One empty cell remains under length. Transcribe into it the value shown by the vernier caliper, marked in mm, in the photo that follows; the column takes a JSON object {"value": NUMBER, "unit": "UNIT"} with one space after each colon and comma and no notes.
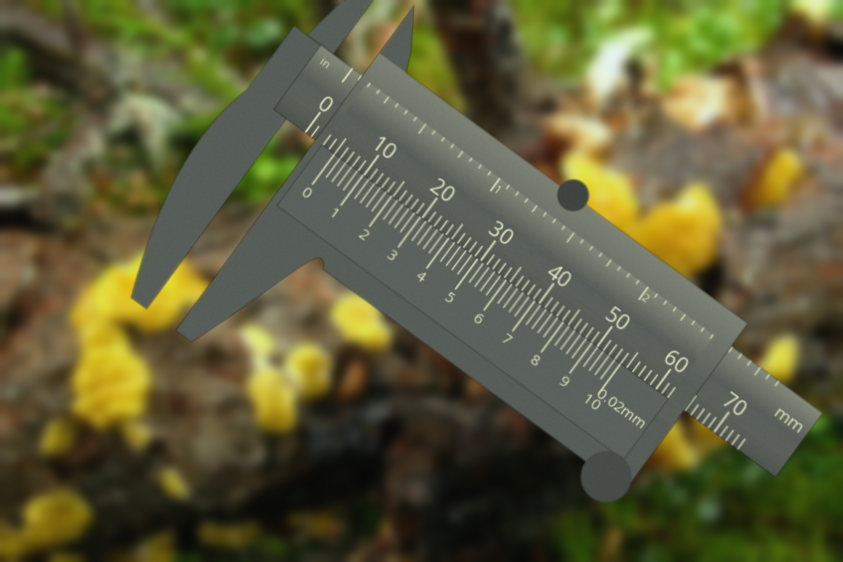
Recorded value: {"value": 5.0, "unit": "mm"}
